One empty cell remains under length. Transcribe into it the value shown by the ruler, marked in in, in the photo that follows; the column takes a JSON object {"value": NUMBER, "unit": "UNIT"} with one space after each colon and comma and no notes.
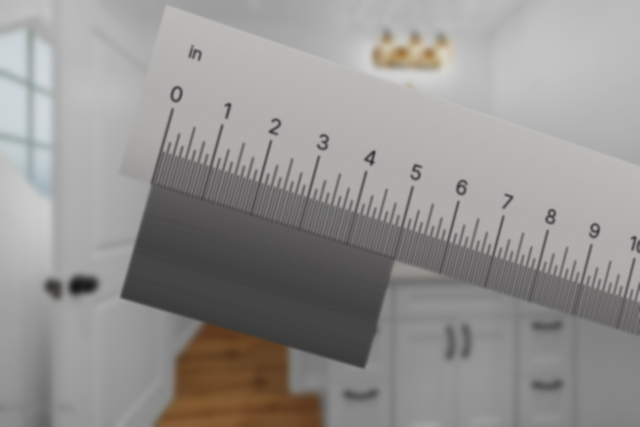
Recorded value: {"value": 5, "unit": "in"}
